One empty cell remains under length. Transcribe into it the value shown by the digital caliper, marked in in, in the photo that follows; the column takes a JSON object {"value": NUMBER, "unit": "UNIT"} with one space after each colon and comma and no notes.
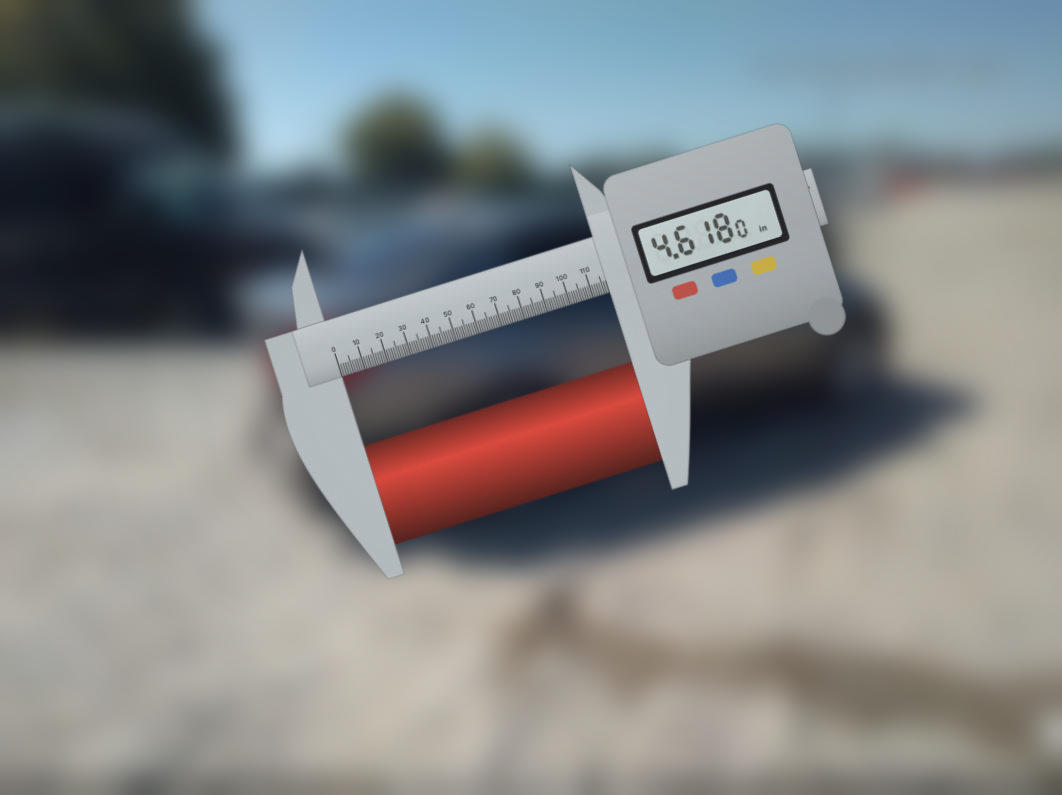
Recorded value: {"value": 4.6180, "unit": "in"}
